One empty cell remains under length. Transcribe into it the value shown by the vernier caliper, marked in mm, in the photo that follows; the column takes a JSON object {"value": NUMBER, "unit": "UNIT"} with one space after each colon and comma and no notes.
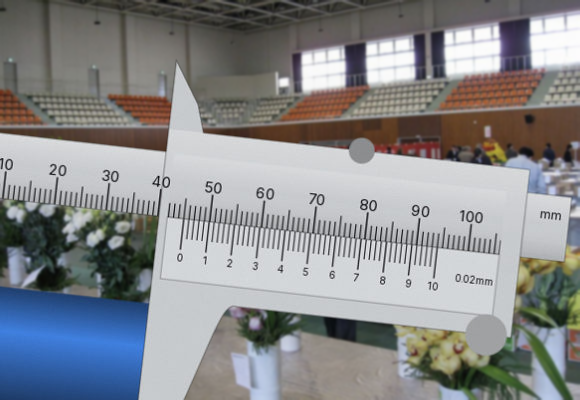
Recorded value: {"value": 45.0, "unit": "mm"}
